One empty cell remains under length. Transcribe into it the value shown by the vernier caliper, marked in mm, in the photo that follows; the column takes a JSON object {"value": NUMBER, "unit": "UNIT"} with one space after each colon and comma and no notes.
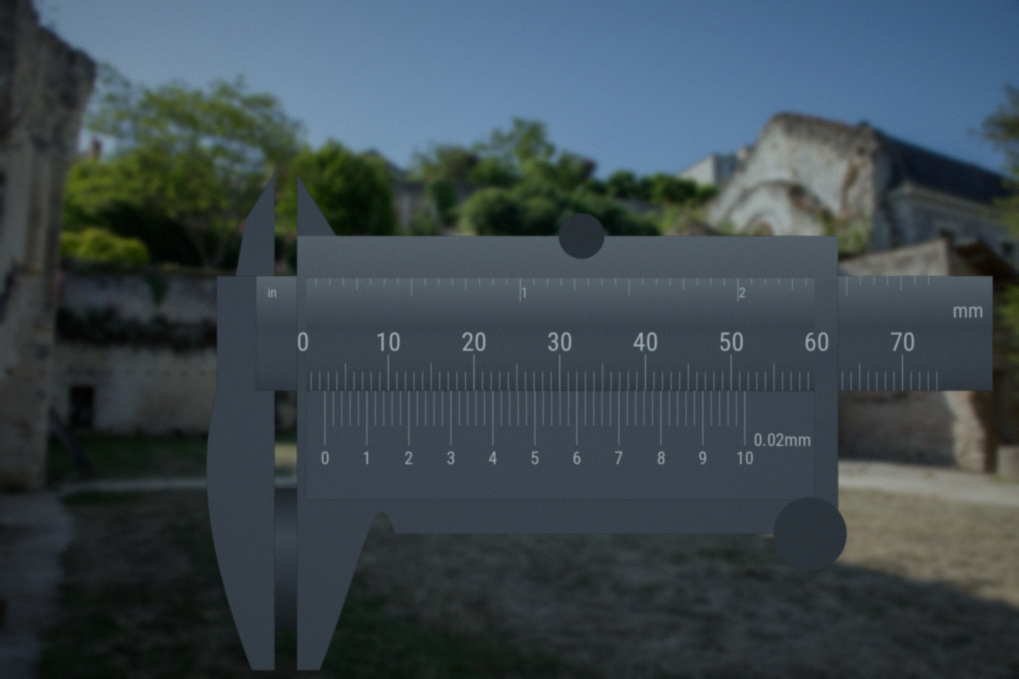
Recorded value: {"value": 2.6, "unit": "mm"}
